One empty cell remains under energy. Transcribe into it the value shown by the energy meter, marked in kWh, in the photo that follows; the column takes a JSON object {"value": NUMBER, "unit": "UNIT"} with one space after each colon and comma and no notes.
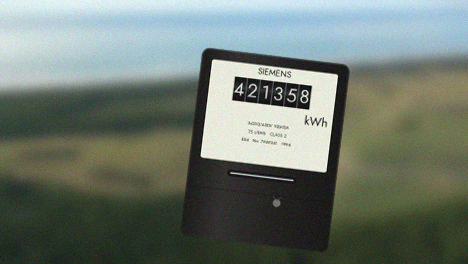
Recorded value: {"value": 421358, "unit": "kWh"}
